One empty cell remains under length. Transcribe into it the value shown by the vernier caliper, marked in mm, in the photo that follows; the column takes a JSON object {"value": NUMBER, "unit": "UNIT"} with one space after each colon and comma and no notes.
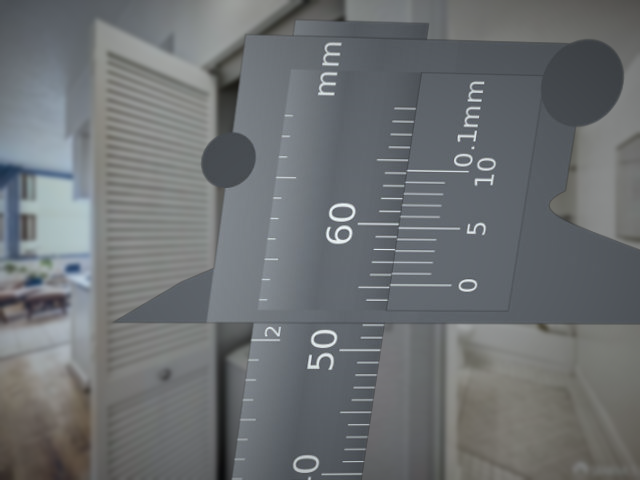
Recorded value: {"value": 55.2, "unit": "mm"}
